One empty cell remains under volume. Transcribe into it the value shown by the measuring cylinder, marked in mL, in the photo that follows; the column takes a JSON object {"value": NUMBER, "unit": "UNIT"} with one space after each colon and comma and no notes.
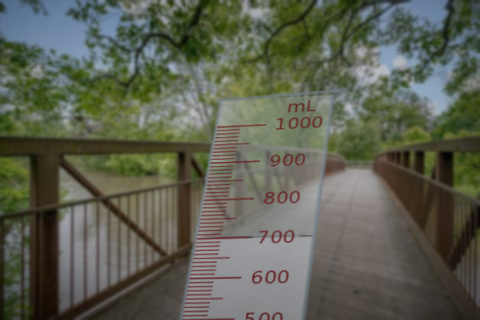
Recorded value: {"value": 700, "unit": "mL"}
